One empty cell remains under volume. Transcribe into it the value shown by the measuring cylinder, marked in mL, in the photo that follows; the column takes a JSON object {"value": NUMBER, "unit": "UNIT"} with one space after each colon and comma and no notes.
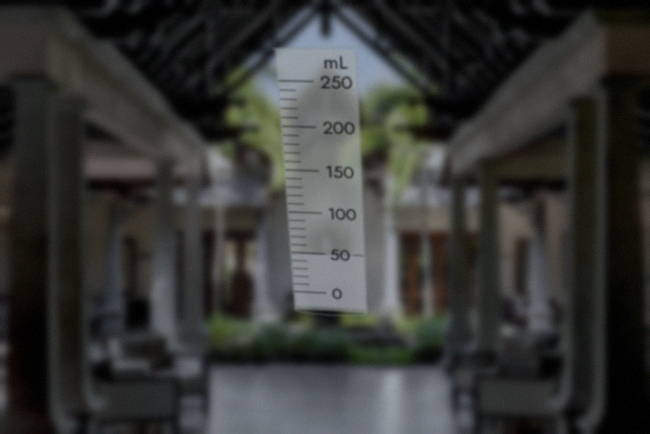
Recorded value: {"value": 50, "unit": "mL"}
